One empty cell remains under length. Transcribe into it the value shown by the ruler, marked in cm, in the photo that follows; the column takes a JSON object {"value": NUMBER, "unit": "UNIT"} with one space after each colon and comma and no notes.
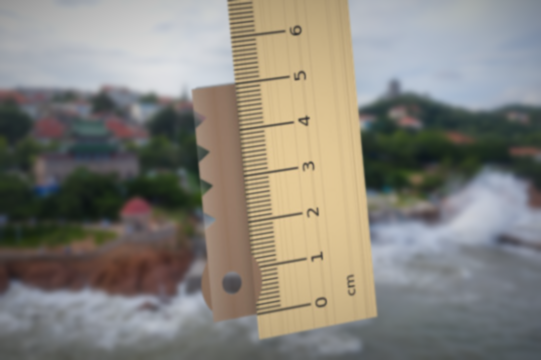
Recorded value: {"value": 5, "unit": "cm"}
